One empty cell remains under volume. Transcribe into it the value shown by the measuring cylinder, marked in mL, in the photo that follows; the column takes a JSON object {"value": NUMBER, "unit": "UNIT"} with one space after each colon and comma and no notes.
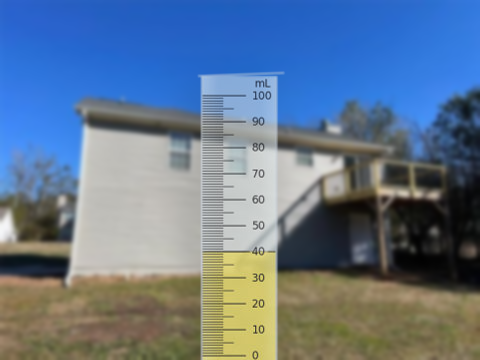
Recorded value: {"value": 40, "unit": "mL"}
